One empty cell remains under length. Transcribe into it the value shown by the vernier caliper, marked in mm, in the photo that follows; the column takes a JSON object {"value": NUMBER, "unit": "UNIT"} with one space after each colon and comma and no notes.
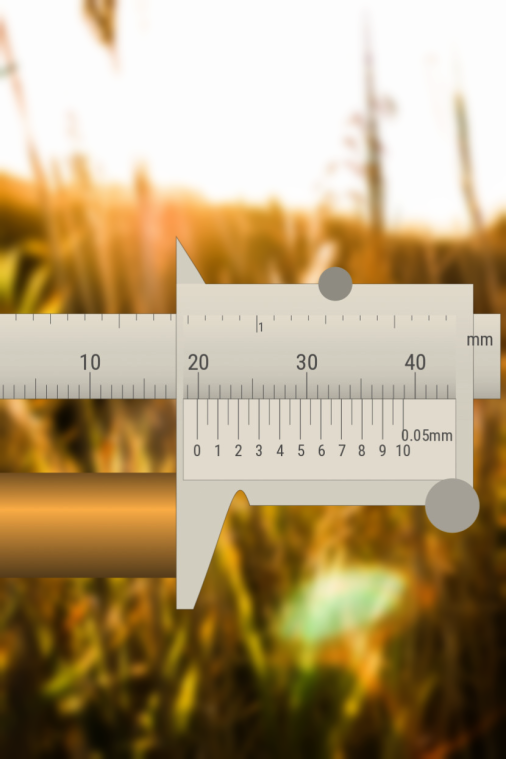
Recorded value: {"value": 19.9, "unit": "mm"}
